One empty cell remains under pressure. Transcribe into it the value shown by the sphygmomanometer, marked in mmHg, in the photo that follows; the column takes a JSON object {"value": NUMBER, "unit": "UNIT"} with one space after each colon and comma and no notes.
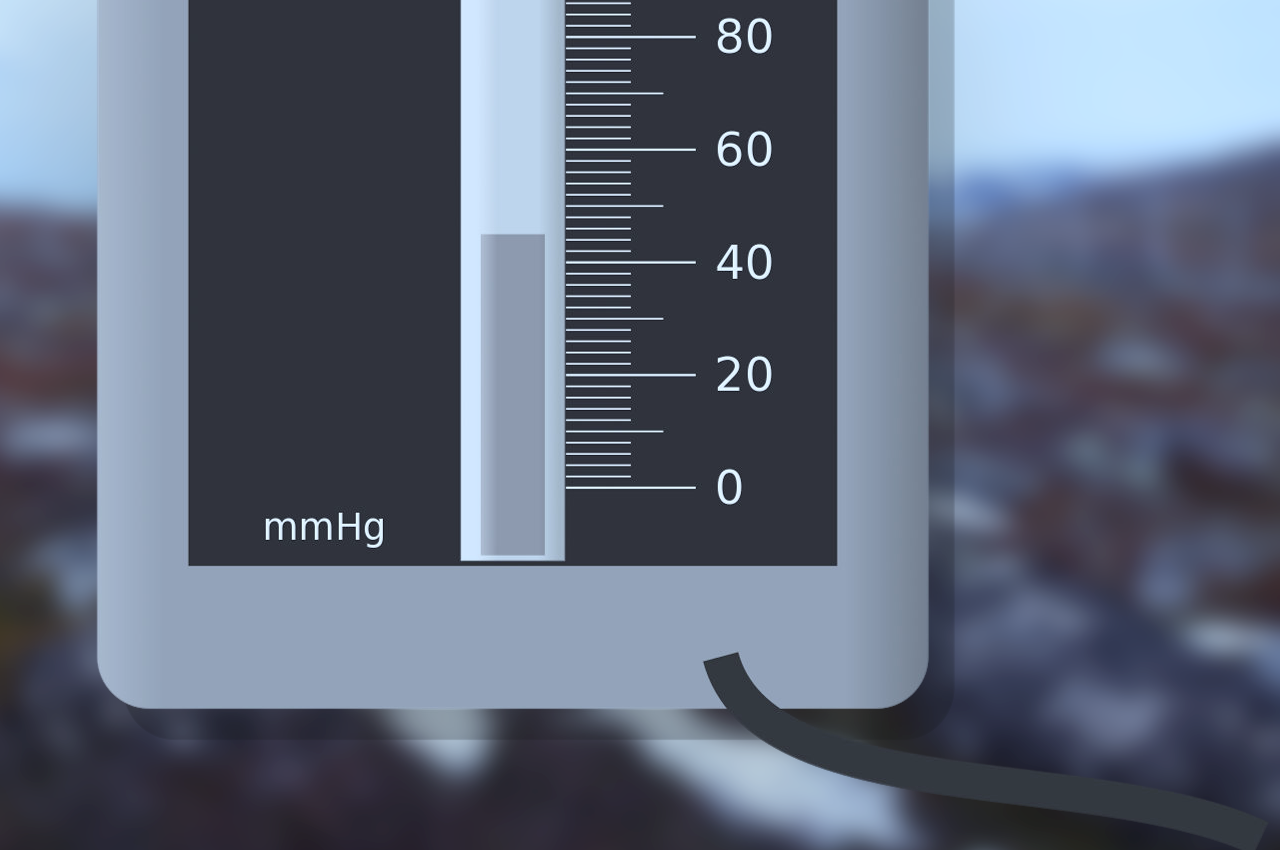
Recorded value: {"value": 45, "unit": "mmHg"}
